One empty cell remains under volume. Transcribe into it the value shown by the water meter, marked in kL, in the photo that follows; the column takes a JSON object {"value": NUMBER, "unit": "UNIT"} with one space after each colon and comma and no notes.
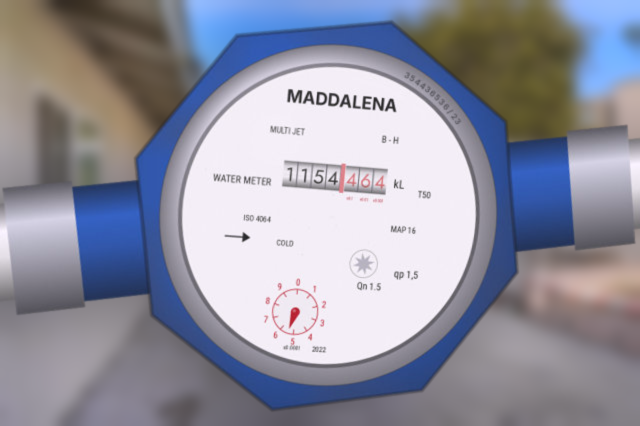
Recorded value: {"value": 1154.4645, "unit": "kL"}
